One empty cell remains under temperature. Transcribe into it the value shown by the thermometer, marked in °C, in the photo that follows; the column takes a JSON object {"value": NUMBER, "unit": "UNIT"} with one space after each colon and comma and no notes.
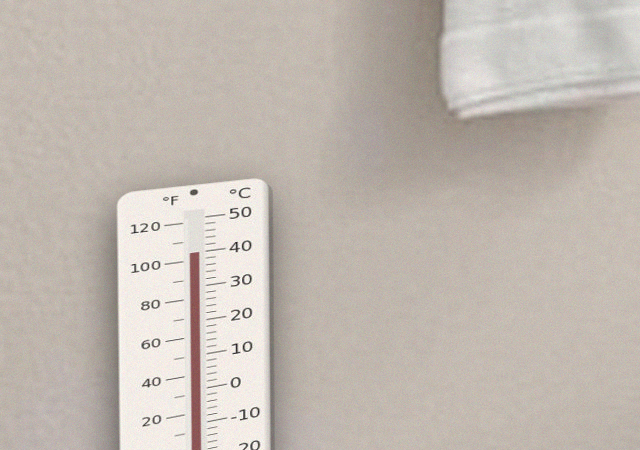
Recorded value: {"value": 40, "unit": "°C"}
